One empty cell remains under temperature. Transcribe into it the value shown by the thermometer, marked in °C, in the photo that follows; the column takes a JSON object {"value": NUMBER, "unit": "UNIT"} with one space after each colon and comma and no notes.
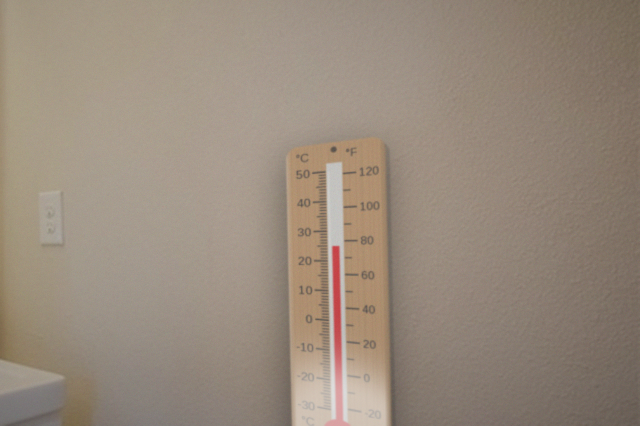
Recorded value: {"value": 25, "unit": "°C"}
